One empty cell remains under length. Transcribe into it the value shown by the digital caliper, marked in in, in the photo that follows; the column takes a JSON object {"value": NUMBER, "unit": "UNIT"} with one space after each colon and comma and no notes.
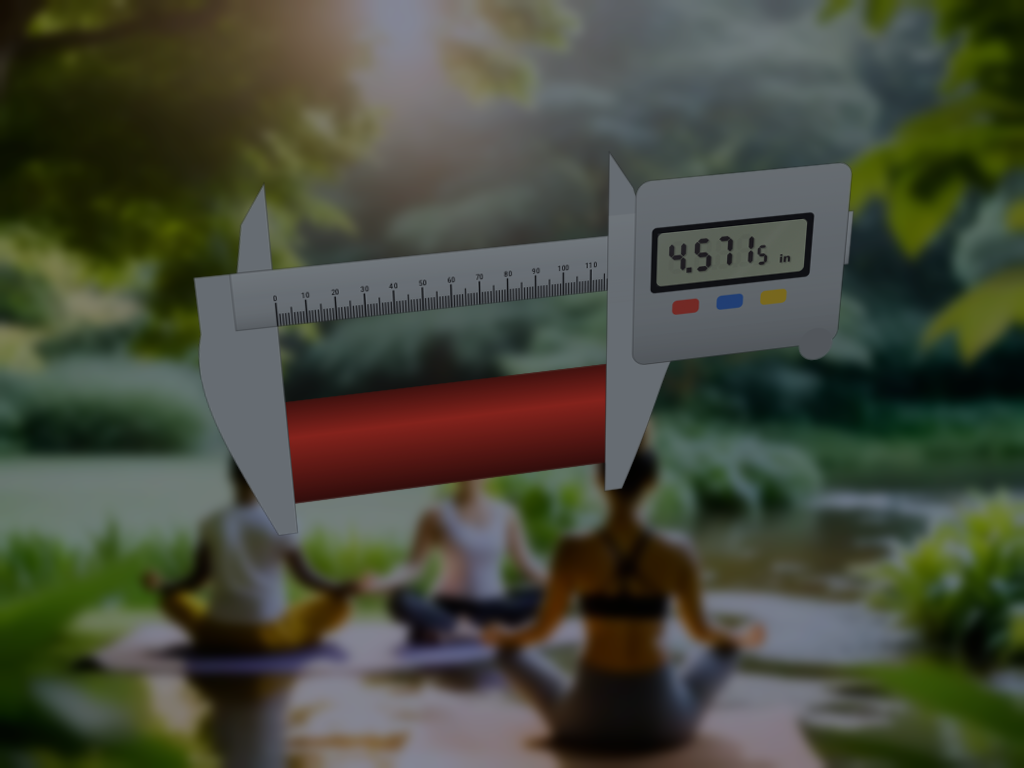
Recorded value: {"value": 4.5715, "unit": "in"}
